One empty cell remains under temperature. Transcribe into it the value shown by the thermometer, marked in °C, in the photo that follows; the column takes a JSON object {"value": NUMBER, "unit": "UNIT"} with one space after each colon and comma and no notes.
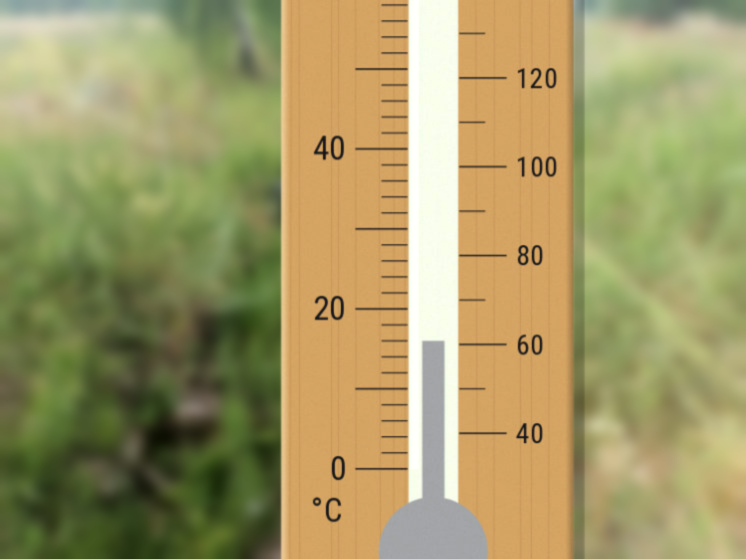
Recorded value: {"value": 16, "unit": "°C"}
